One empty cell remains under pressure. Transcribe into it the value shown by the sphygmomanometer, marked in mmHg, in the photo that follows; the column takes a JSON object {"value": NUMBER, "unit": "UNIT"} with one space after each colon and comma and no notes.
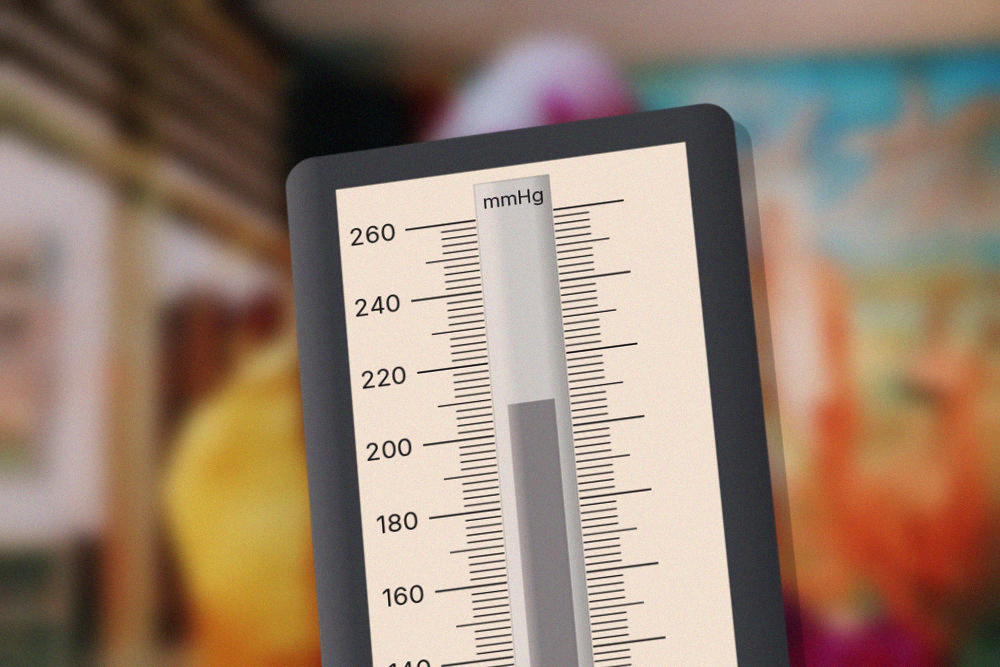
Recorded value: {"value": 208, "unit": "mmHg"}
